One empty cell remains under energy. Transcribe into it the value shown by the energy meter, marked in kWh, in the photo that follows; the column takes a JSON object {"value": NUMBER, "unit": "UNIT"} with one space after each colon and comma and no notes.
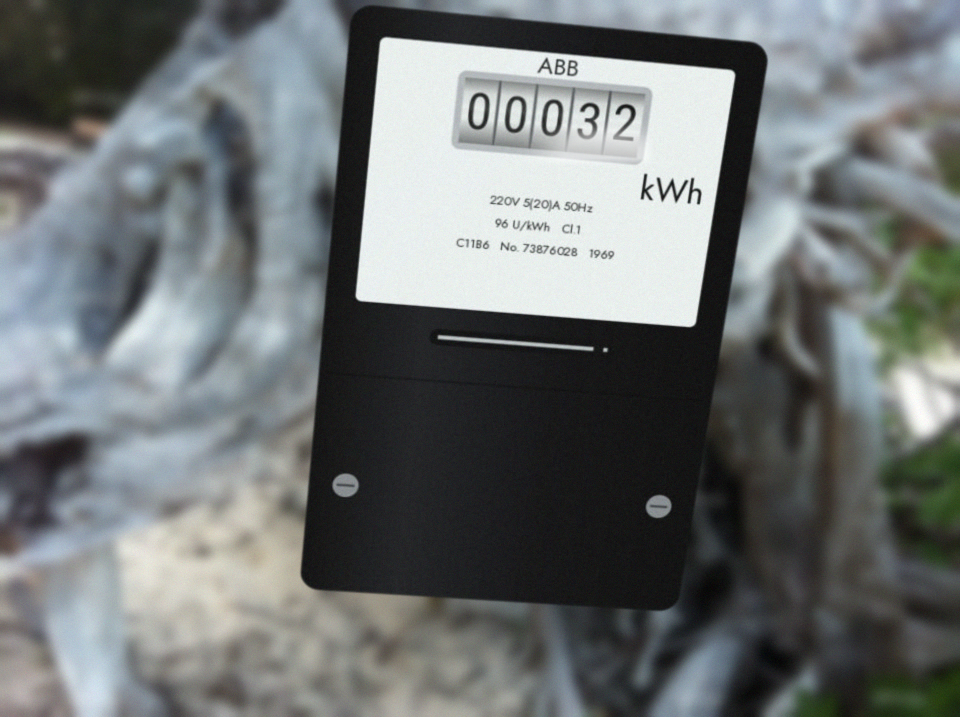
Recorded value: {"value": 32, "unit": "kWh"}
